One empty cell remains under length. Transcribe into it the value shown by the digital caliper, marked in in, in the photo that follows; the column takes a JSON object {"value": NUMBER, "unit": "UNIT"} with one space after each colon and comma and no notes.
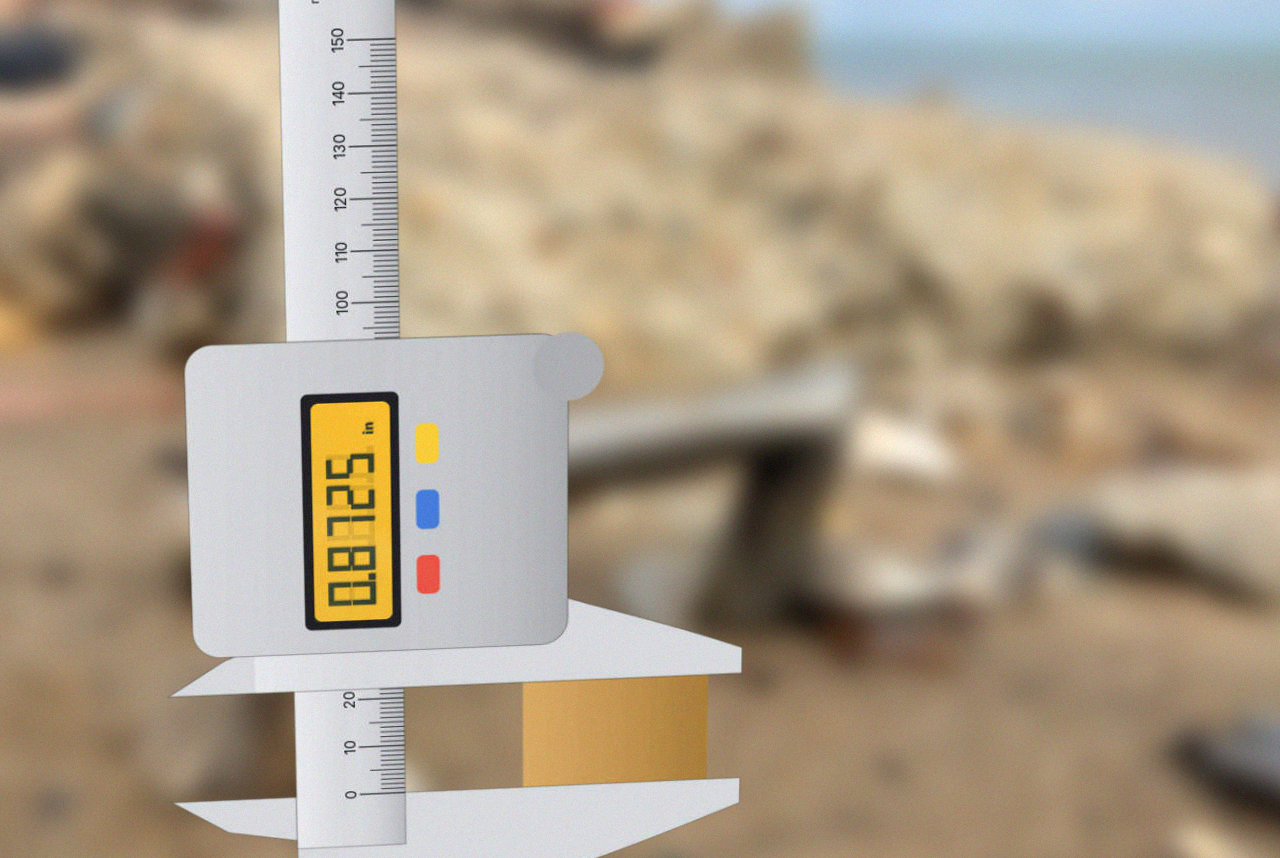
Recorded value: {"value": 0.8725, "unit": "in"}
